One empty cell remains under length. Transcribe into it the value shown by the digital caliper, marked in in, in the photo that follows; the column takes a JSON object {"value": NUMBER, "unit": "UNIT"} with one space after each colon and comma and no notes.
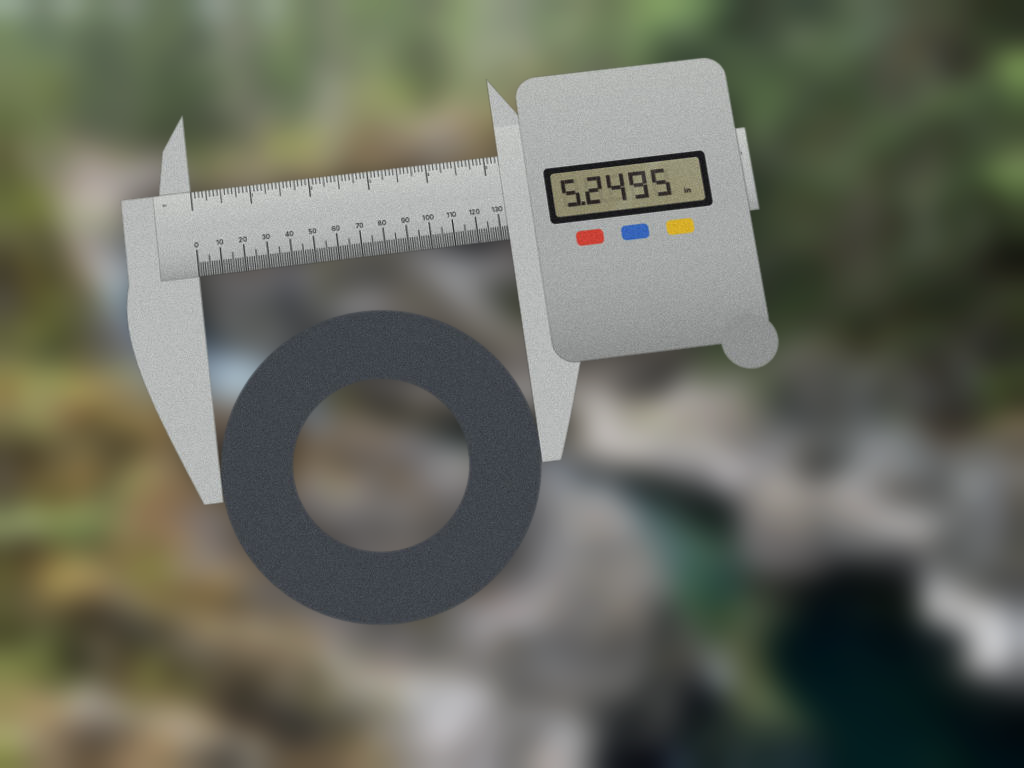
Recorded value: {"value": 5.2495, "unit": "in"}
